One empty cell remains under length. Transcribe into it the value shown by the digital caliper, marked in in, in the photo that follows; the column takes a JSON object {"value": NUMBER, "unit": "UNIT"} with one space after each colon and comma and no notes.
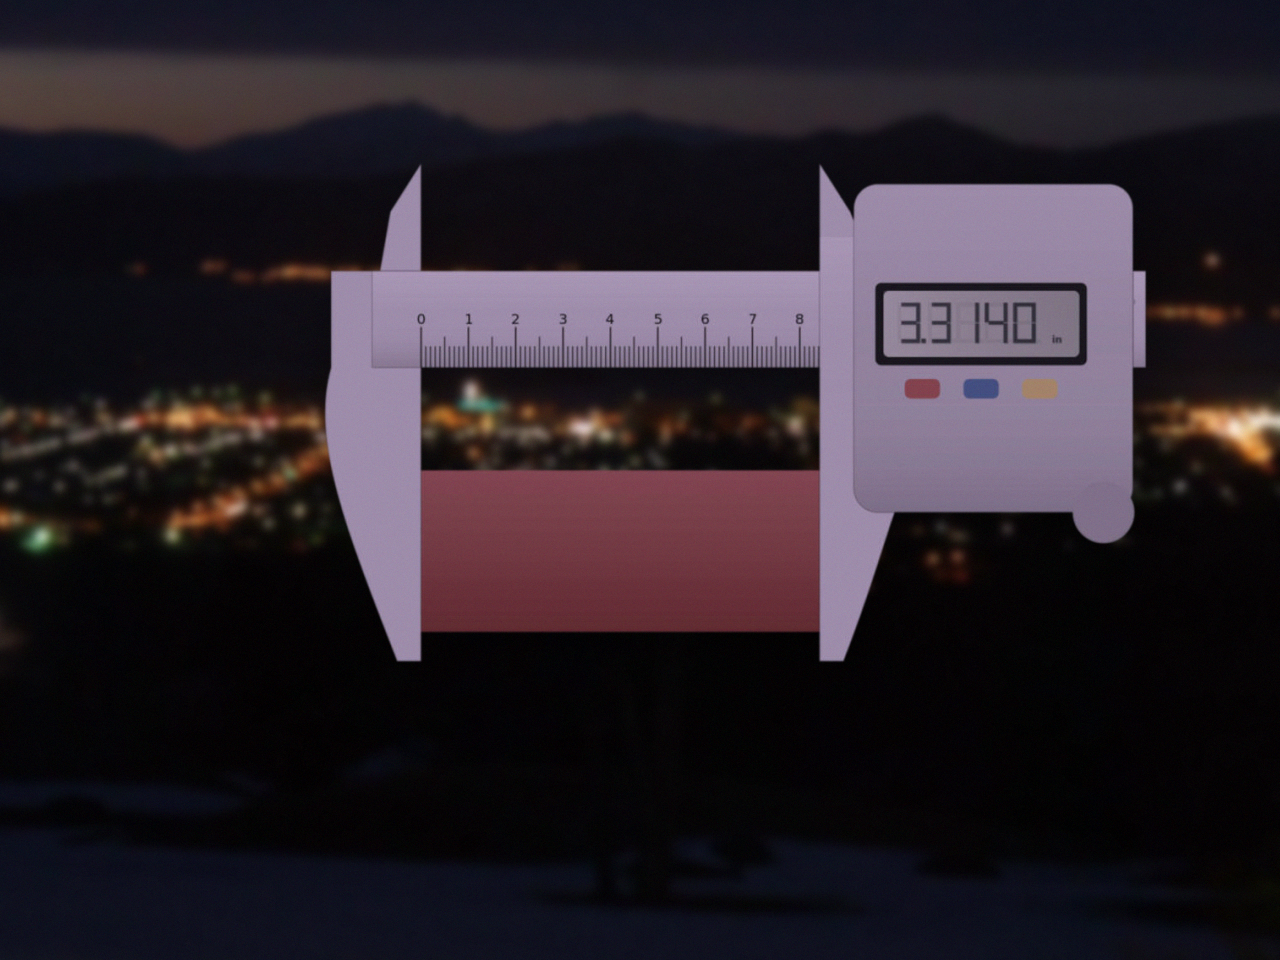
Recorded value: {"value": 3.3140, "unit": "in"}
